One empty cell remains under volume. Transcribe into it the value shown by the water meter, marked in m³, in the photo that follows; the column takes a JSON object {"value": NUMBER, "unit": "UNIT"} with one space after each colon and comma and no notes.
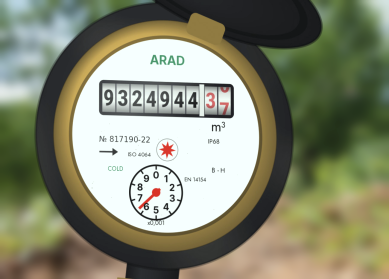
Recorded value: {"value": 9324944.366, "unit": "m³"}
